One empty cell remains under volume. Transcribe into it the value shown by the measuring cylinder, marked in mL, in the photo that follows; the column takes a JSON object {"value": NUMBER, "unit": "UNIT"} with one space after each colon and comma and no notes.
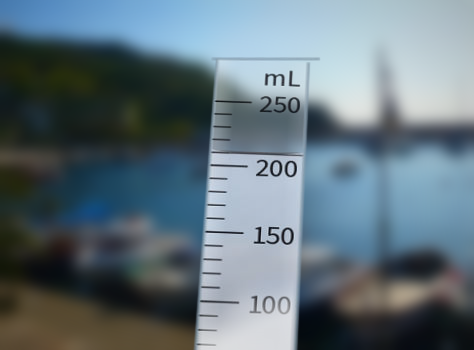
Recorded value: {"value": 210, "unit": "mL"}
